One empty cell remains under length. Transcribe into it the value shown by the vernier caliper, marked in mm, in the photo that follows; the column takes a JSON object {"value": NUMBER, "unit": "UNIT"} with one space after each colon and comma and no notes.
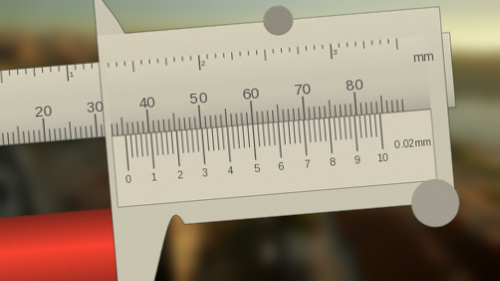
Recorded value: {"value": 35.5, "unit": "mm"}
